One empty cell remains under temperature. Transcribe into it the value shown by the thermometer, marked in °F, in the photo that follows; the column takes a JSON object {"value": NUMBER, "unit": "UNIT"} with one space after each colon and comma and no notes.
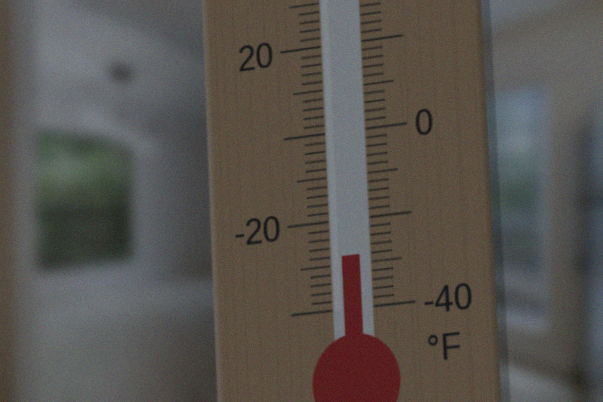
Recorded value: {"value": -28, "unit": "°F"}
